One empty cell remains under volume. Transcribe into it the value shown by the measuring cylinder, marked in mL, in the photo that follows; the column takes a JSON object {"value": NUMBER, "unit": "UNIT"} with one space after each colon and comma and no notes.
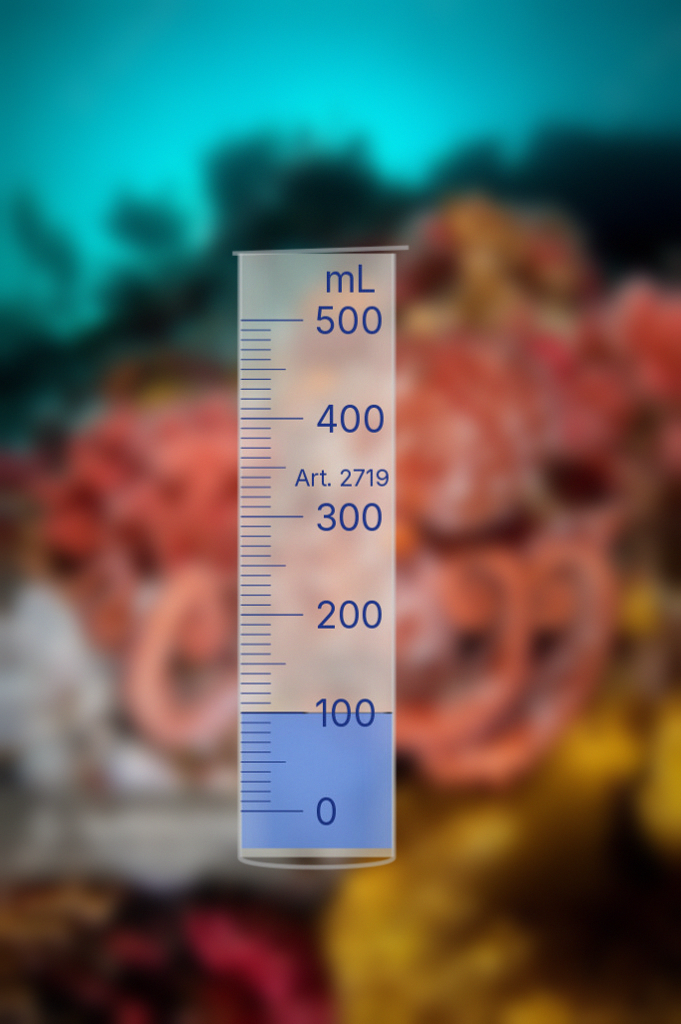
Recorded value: {"value": 100, "unit": "mL"}
